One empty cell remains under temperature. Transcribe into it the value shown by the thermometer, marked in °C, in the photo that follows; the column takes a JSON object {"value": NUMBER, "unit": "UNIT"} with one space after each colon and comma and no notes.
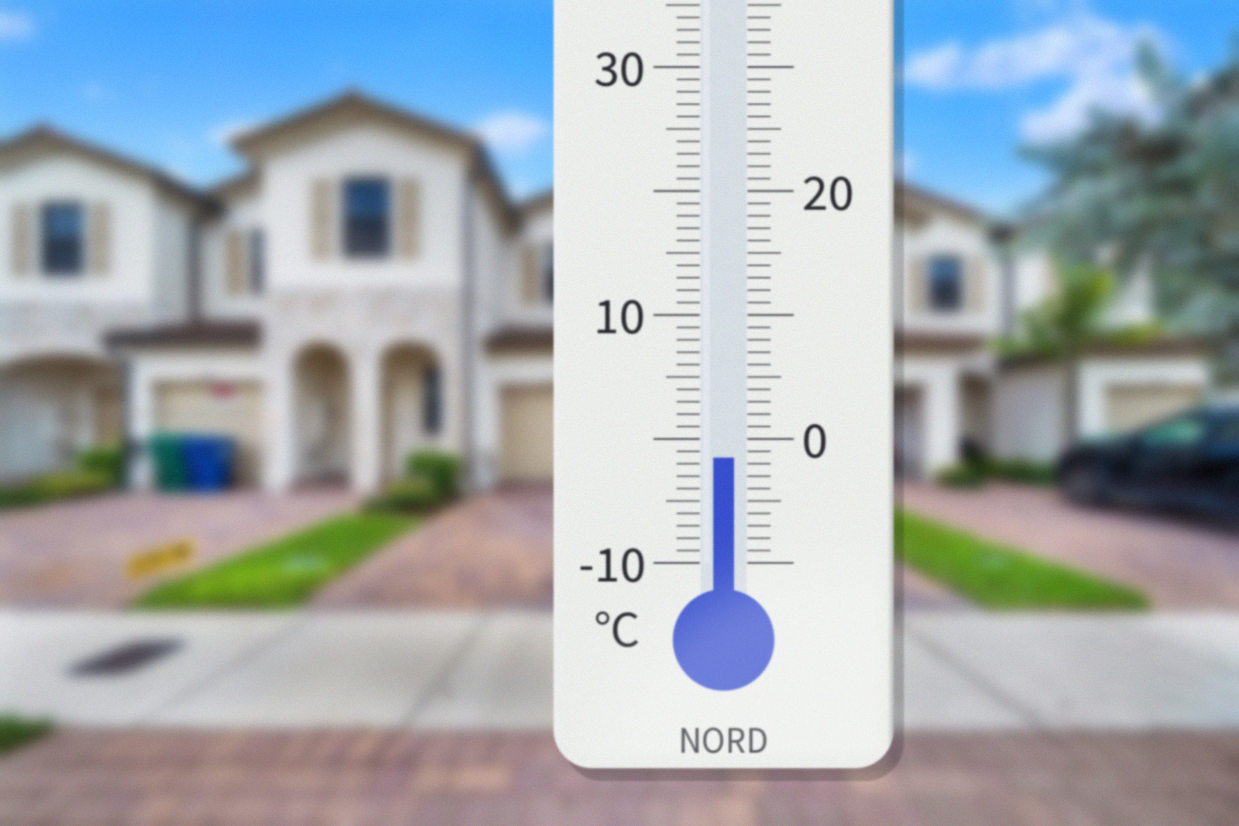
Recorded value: {"value": -1.5, "unit": "°C"}
